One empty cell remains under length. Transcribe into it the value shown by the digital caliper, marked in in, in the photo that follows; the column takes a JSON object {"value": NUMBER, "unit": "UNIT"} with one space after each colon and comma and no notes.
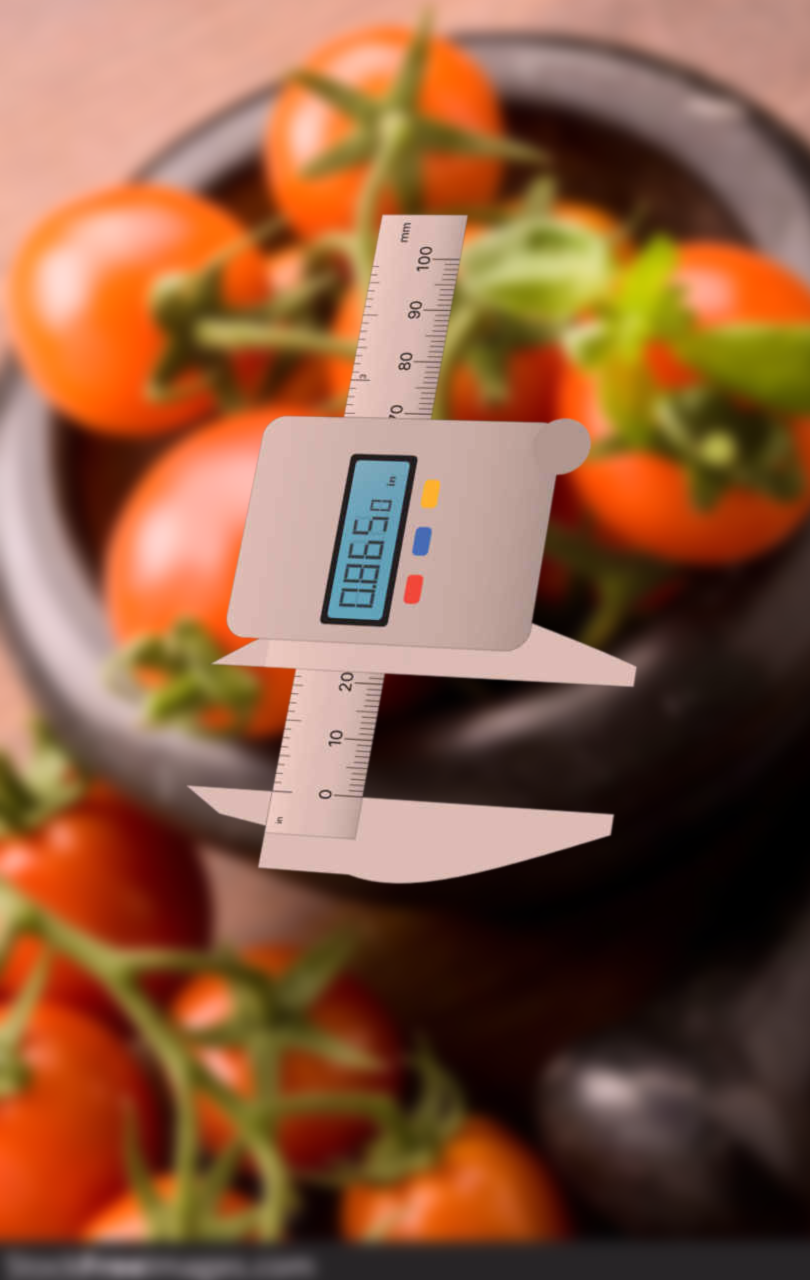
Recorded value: {"value": 0.8650, "unit": "in"}
